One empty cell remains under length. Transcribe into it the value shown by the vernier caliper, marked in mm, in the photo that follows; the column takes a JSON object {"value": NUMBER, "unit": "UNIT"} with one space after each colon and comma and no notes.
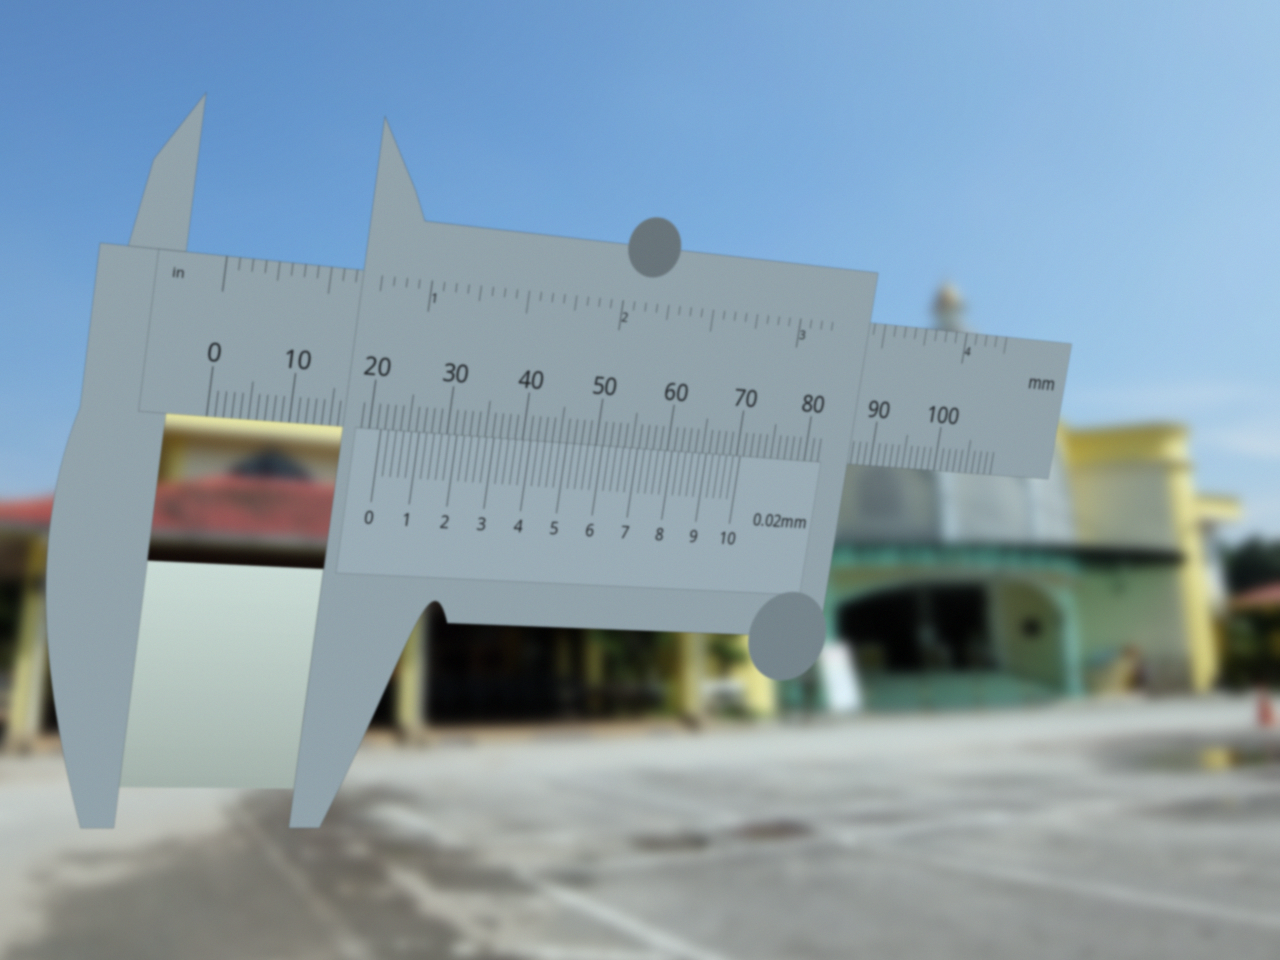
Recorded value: {"value": 21.5, "unit": "mm"}
